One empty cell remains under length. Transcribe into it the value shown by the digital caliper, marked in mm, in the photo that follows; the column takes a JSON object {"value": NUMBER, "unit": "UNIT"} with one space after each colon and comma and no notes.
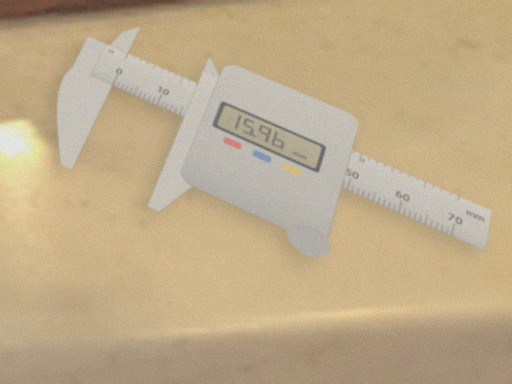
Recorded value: {"value": 15.96, "unit": "mm"}
